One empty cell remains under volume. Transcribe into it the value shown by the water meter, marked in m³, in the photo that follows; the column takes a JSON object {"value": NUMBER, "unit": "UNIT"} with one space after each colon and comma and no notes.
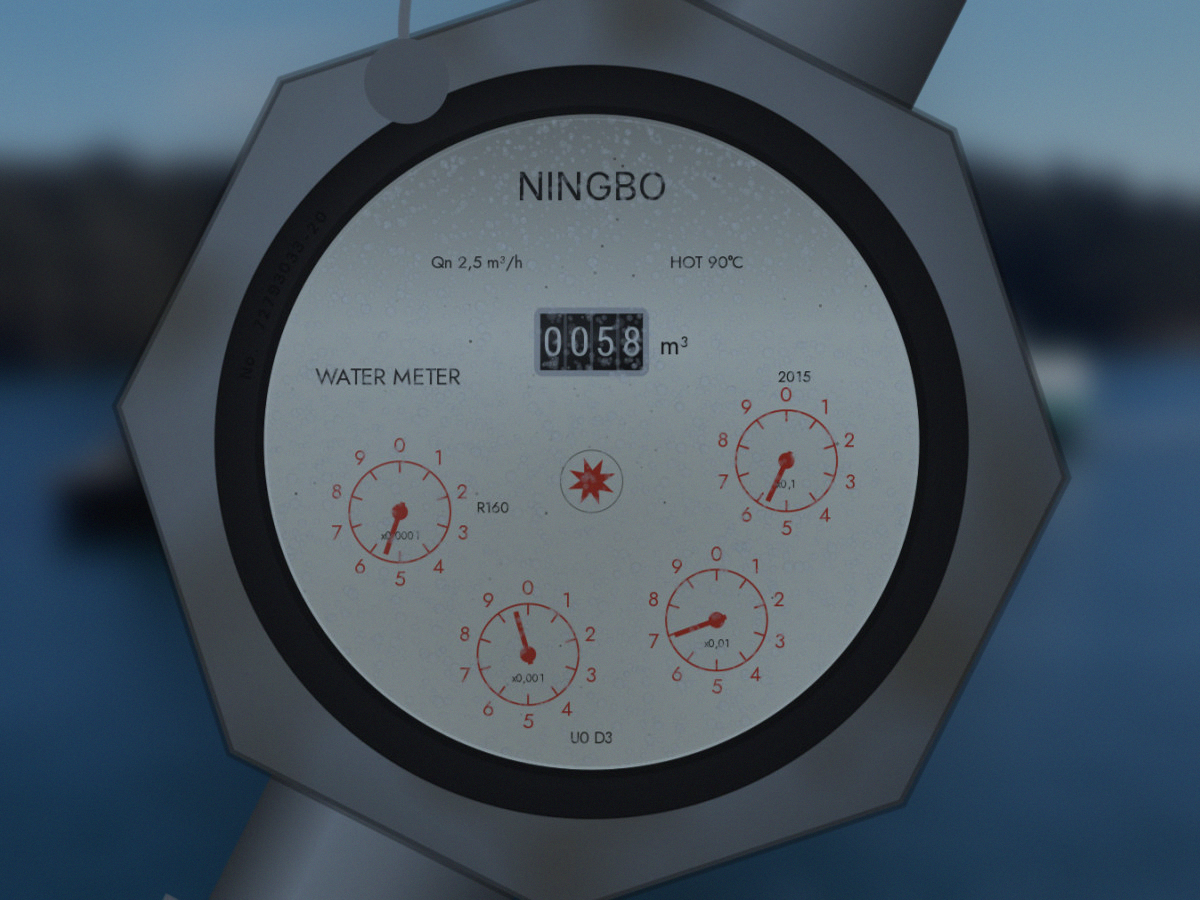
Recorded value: {"value": 58.5695, "unit": "m³"}
